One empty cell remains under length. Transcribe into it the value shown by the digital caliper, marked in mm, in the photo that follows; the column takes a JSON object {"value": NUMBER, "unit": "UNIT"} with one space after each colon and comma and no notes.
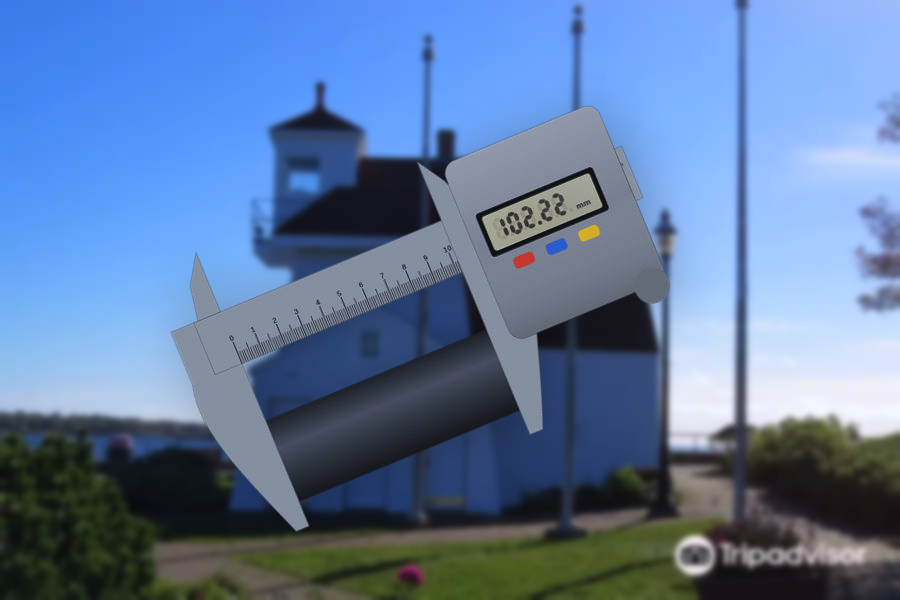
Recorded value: {"value": 102.22, "unit": "mm"}
